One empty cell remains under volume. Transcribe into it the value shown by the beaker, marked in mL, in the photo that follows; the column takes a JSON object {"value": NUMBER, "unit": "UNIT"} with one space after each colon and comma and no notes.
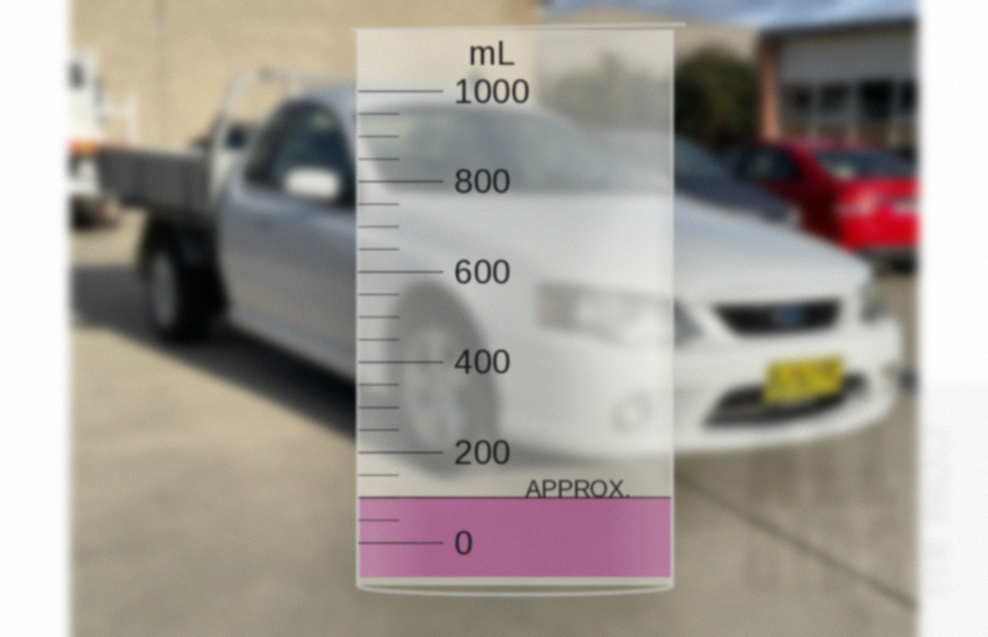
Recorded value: {"value": 100, "unit": "mL"}
